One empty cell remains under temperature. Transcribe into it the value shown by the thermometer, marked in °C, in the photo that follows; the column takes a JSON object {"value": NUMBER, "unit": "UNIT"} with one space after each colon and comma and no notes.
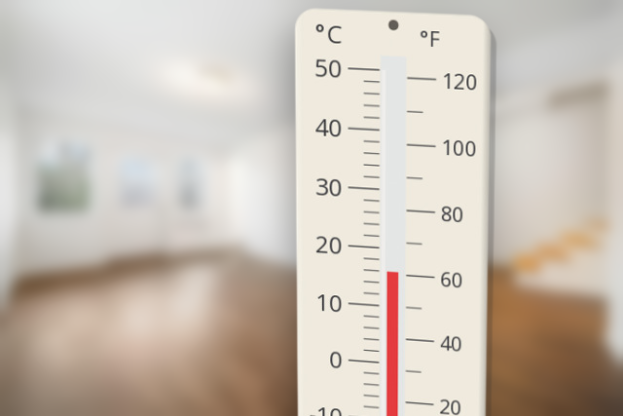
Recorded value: {"value": 16, "unit": "°C"}
